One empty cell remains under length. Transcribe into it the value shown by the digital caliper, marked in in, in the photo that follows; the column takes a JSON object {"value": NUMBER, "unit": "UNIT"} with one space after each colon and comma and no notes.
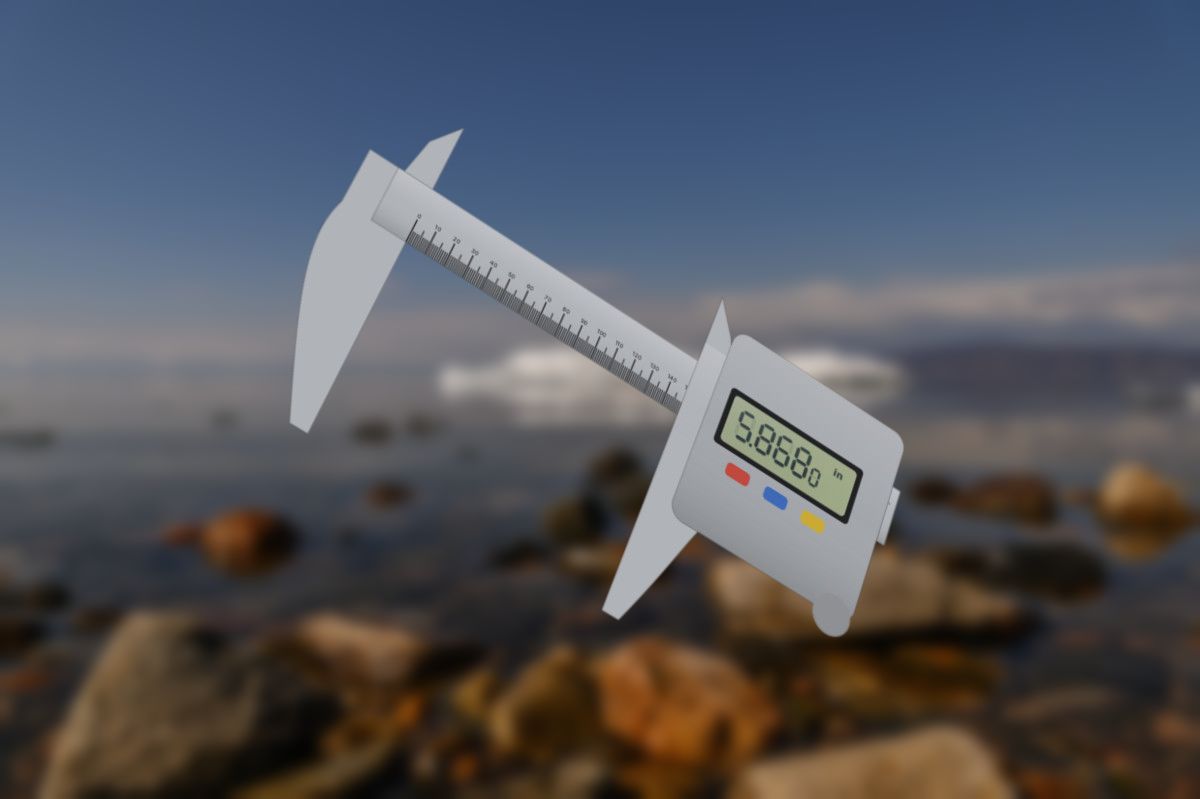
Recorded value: {"value": 5.8680, "unit": "in"}
